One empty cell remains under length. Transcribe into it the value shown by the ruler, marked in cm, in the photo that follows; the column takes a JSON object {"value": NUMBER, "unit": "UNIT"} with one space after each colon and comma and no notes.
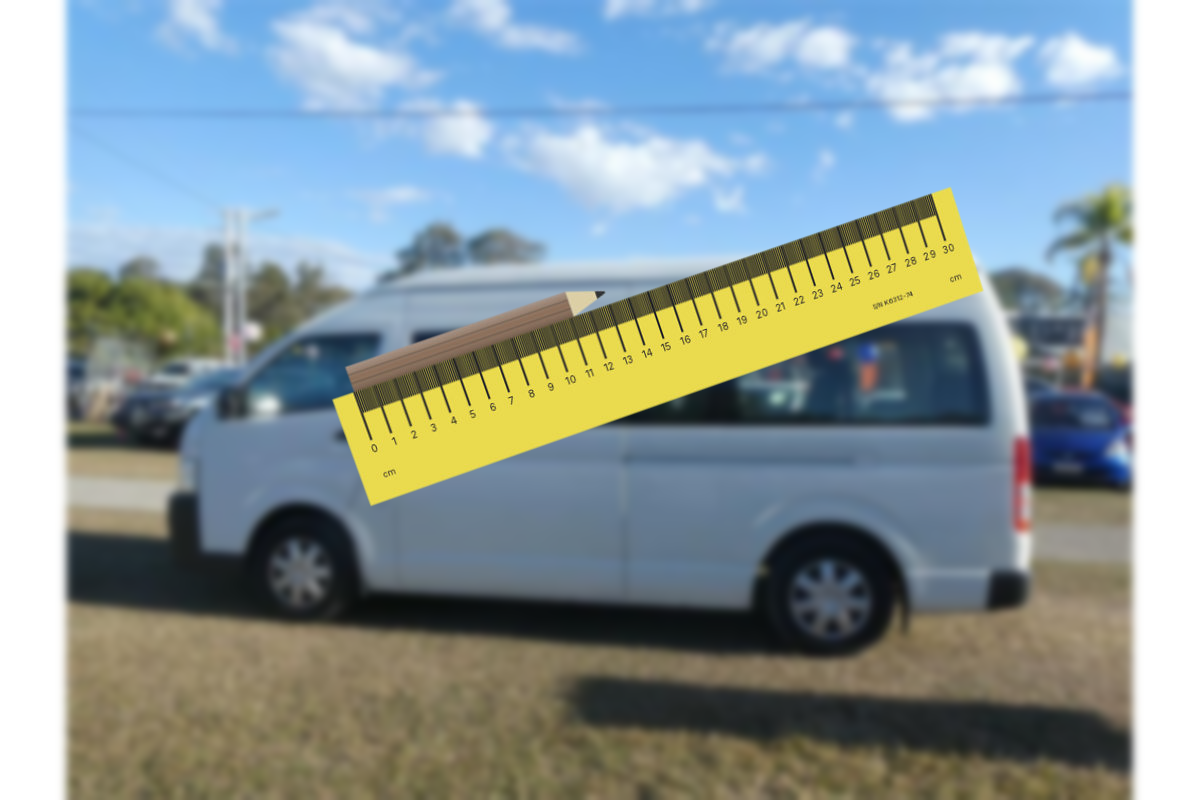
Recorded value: {"value": 13, "unit": "cm"}
